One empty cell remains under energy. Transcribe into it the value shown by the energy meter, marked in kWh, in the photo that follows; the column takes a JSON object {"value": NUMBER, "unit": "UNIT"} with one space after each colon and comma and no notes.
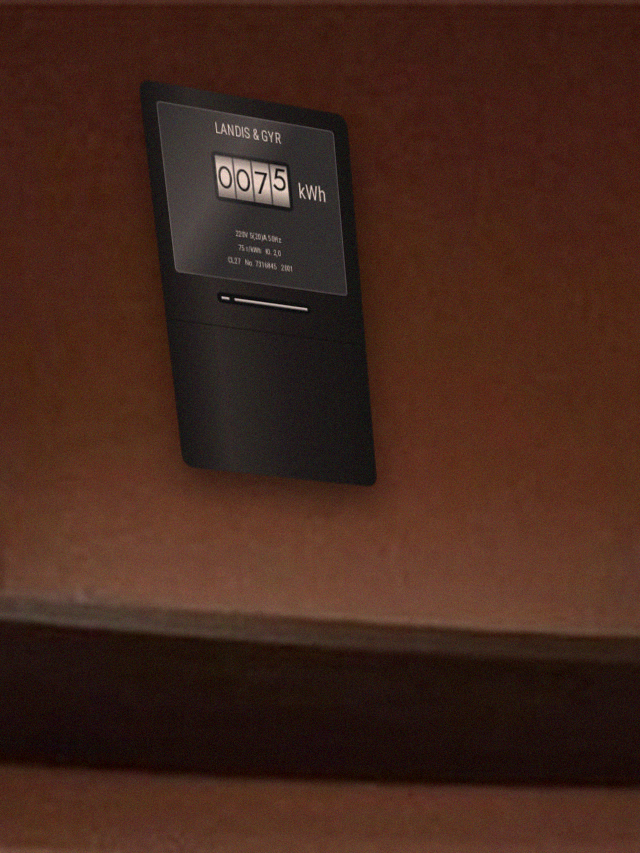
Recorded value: {"value": 75, "unit": "kWh"}
